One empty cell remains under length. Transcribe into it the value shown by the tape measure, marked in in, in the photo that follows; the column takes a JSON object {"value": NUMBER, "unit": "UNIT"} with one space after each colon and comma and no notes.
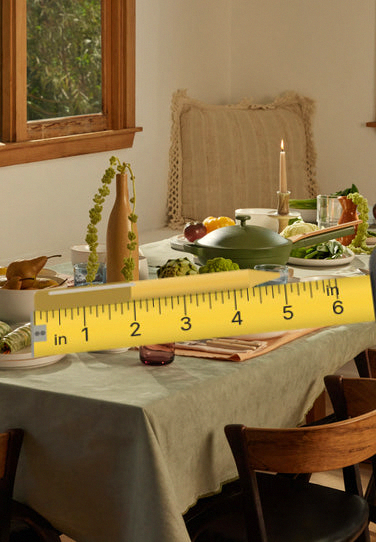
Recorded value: {"value": 5.125, "unit": "in"}
